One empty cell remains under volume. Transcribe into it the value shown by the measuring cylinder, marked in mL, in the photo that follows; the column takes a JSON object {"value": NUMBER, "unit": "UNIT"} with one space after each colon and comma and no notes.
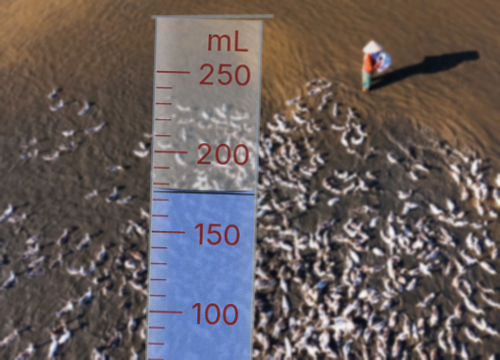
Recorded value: {"value": 175, "unit": "mL"}
